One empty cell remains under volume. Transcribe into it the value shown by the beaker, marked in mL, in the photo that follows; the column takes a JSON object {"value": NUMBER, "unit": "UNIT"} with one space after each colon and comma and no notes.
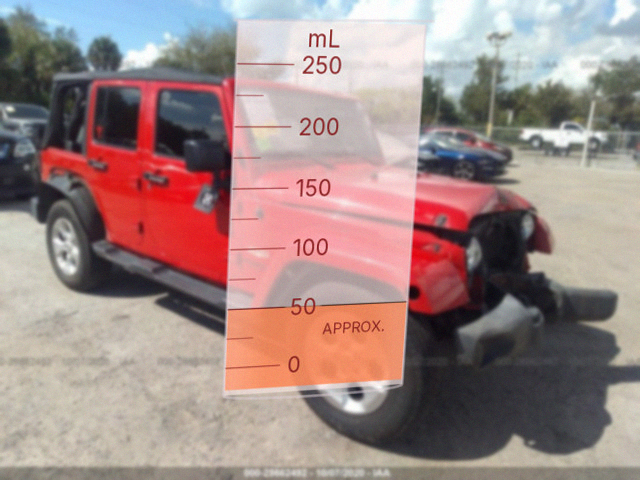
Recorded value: {"value": 50, "unit": "mL"}
